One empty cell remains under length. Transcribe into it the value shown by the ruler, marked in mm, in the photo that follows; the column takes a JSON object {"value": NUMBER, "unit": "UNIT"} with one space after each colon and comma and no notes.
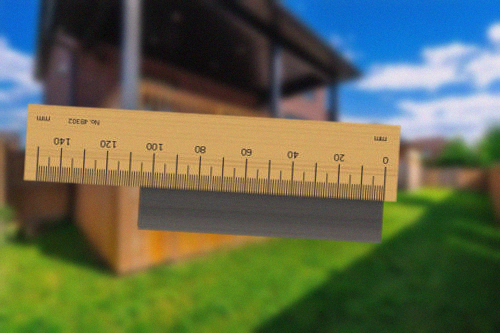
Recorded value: {"value": 105, "unit": "mm"}
